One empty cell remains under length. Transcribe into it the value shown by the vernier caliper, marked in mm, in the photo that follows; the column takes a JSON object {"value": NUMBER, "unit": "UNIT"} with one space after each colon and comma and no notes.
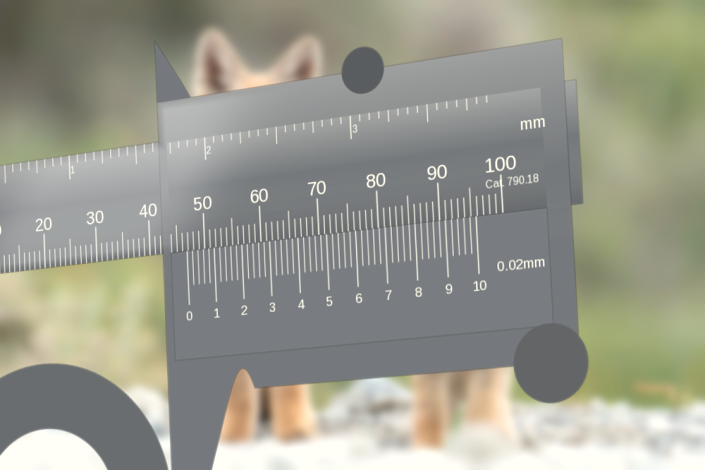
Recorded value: {"value": 46.8, "unit": "mm"}
